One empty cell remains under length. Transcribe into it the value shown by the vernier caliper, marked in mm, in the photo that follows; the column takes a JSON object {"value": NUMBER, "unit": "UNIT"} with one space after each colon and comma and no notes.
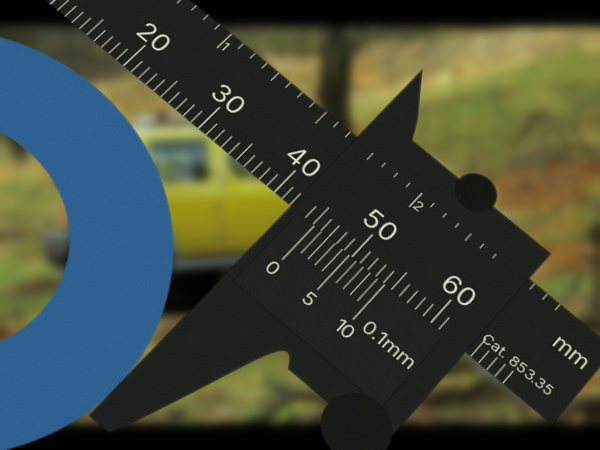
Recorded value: {"value": 45.2, "unit": "mm"}
